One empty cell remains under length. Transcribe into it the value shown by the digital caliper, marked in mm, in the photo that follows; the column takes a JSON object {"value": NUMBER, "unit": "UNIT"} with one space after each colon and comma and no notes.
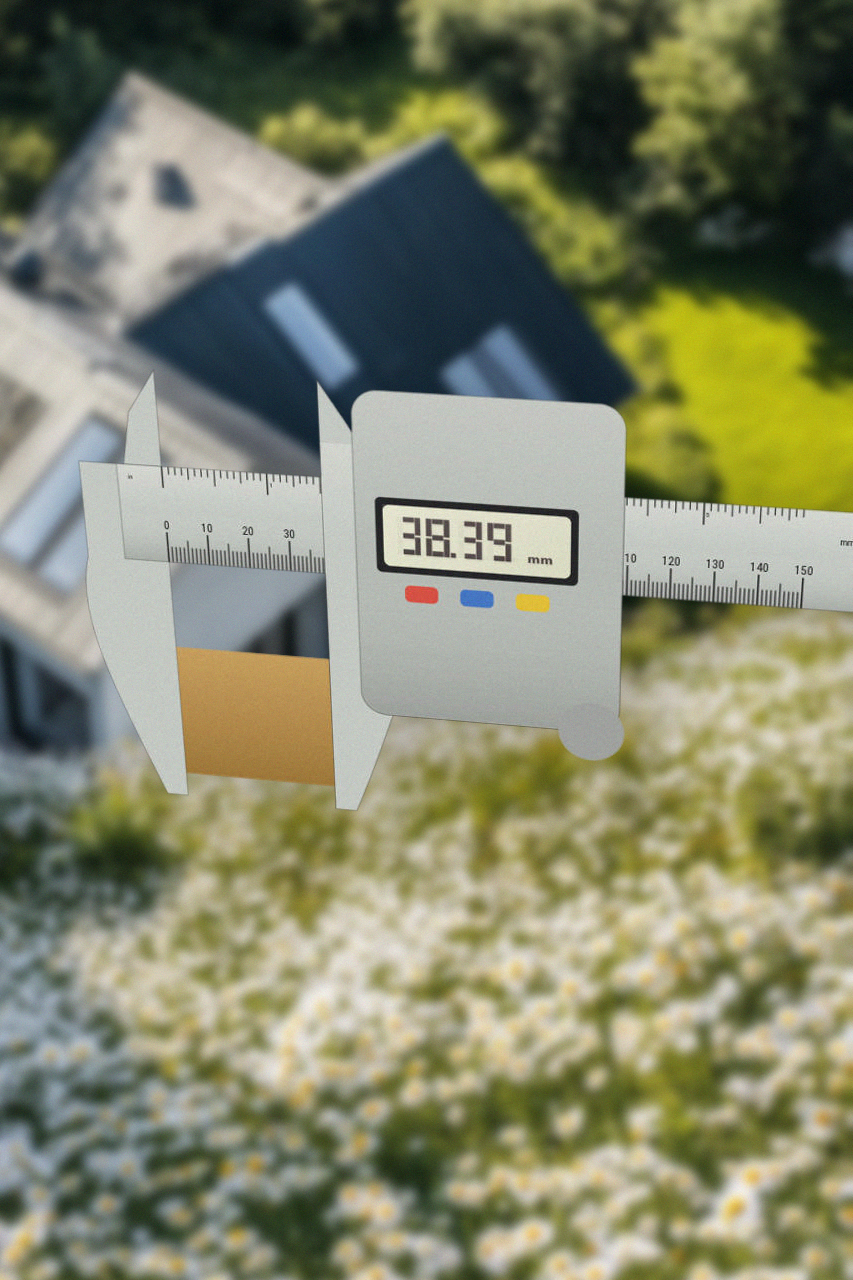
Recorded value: {"value": 38.39, "unit": "mm"}
